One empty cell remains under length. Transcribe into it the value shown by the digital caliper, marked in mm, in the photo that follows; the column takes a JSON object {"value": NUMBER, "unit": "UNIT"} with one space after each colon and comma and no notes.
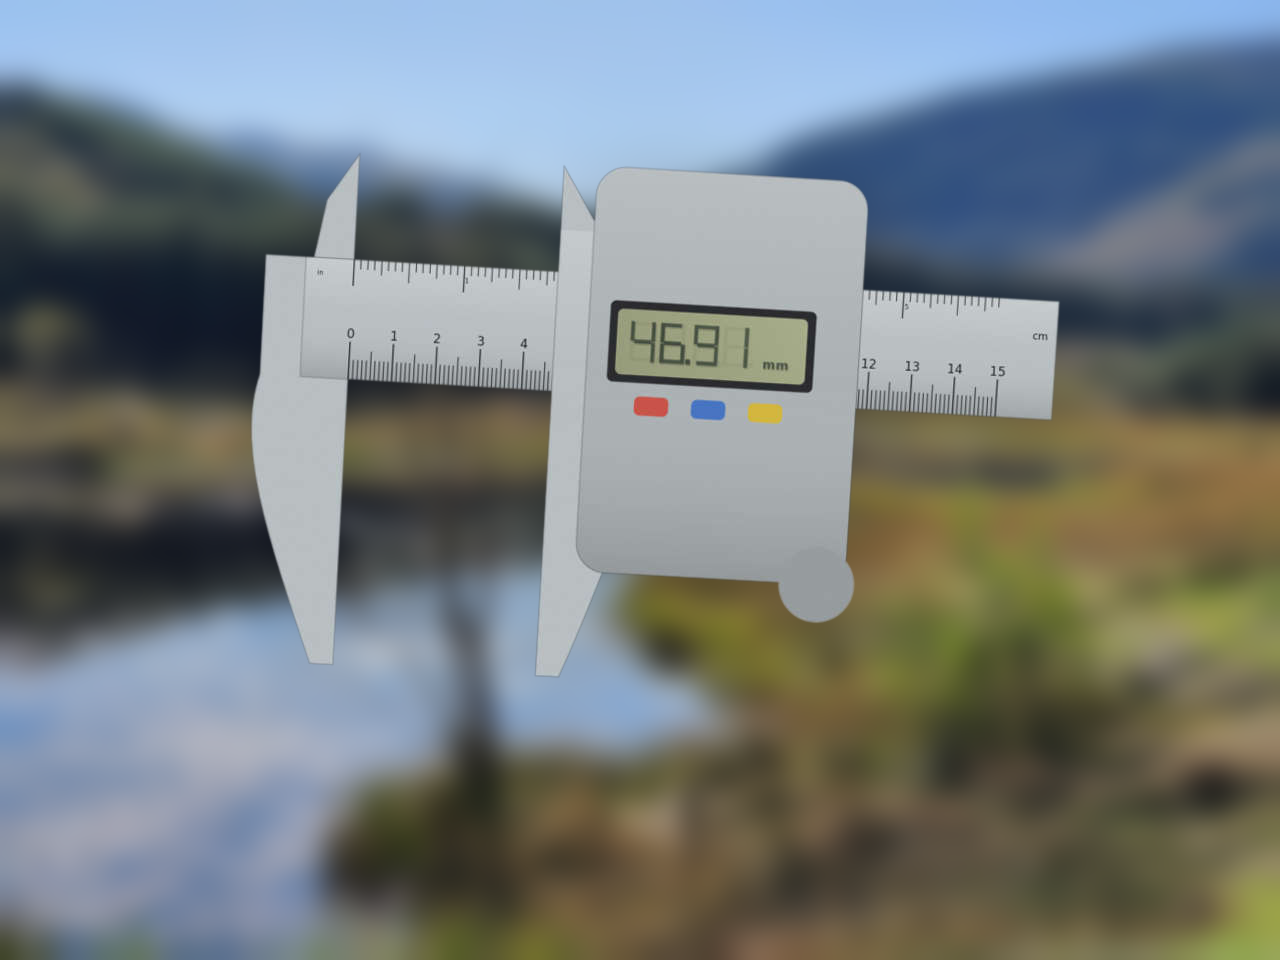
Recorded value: {"value": 46.91, "unit": "mm"}
